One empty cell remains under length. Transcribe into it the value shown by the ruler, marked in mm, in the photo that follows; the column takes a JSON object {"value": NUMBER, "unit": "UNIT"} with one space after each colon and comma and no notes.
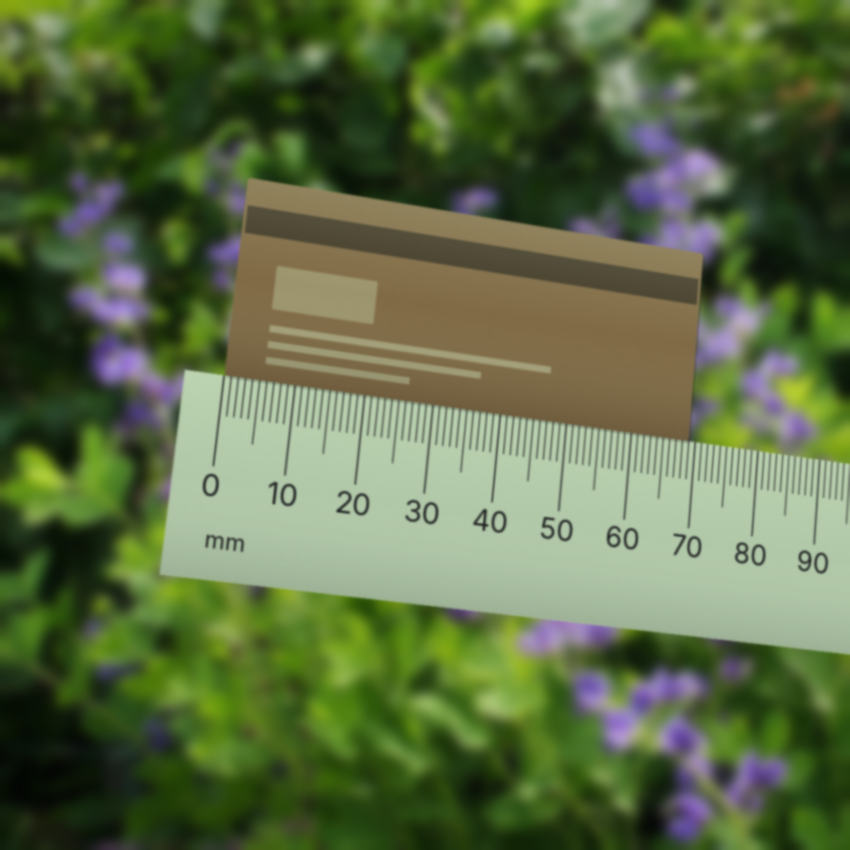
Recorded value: {"value": 69, "unit": "mm"}
